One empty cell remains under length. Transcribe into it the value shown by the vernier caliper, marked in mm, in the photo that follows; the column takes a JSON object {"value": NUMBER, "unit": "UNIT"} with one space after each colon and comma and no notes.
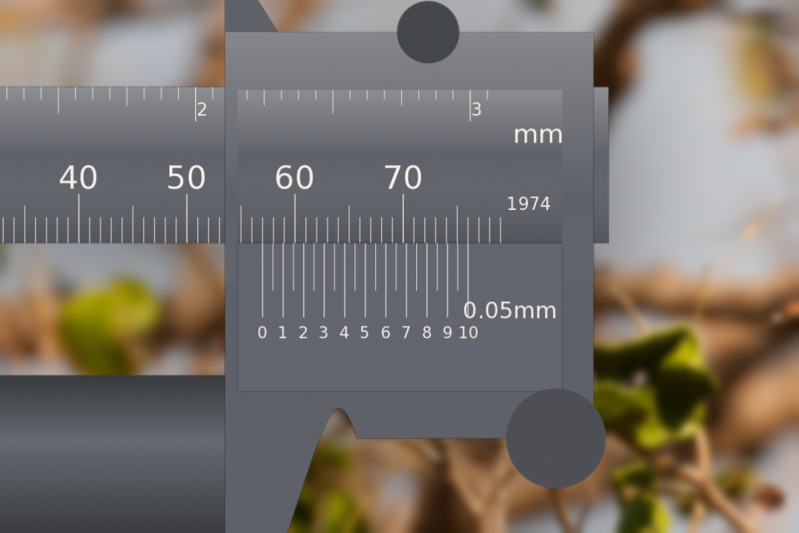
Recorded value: {"value": 57.0, "unit": "mm"}
